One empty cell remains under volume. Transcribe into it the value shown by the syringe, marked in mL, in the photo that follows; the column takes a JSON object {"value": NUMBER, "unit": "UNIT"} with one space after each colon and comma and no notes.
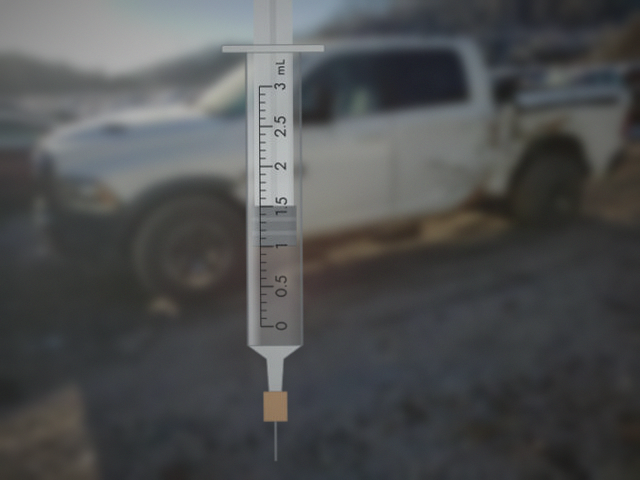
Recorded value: {"value": 1, "unit": "mL"}
